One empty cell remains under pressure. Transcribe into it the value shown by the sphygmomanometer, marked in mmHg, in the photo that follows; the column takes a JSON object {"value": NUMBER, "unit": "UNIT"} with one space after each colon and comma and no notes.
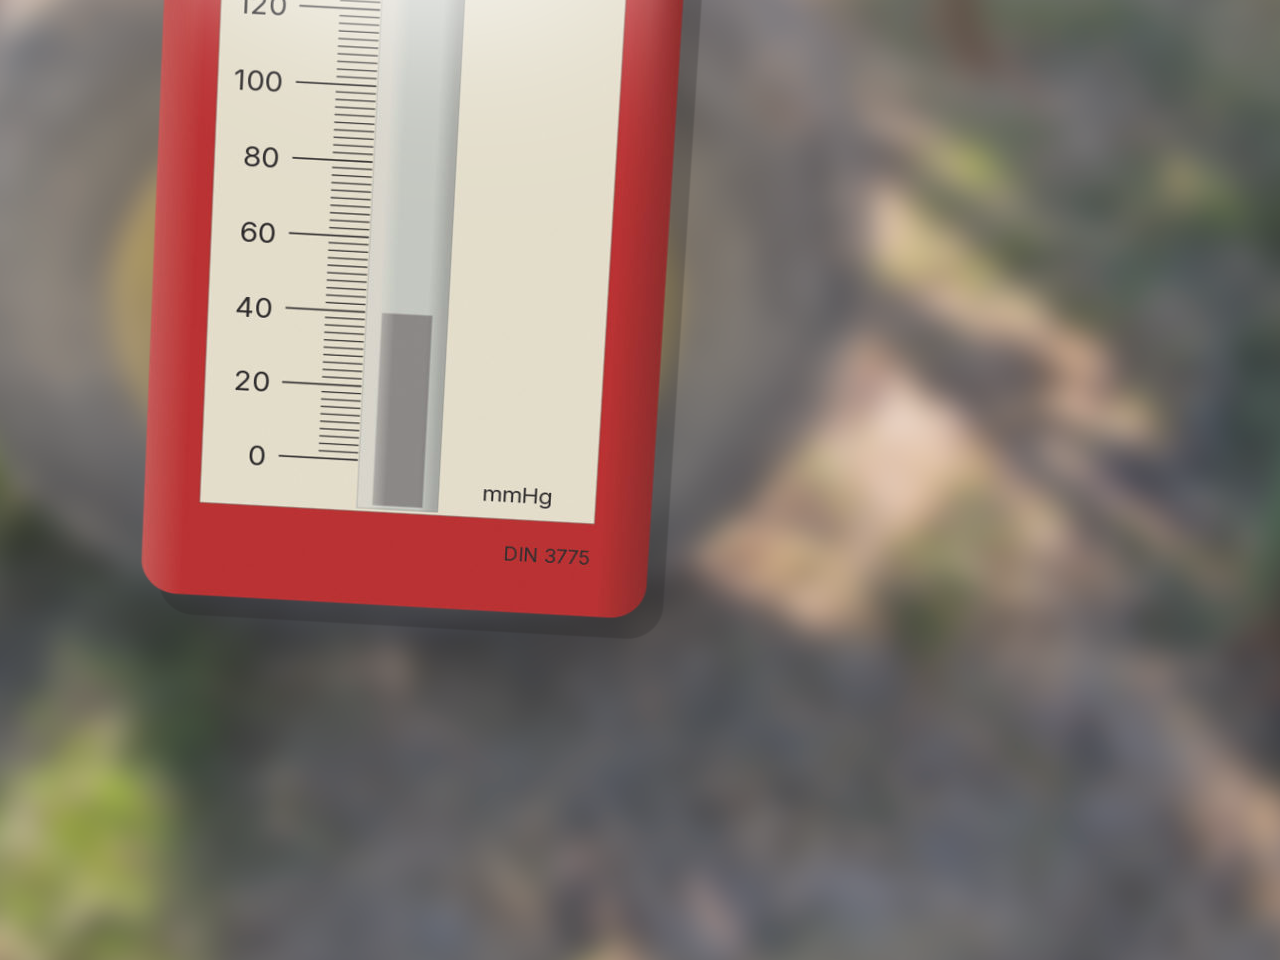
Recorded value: {"value": 40, "unit": "mmHg"}
